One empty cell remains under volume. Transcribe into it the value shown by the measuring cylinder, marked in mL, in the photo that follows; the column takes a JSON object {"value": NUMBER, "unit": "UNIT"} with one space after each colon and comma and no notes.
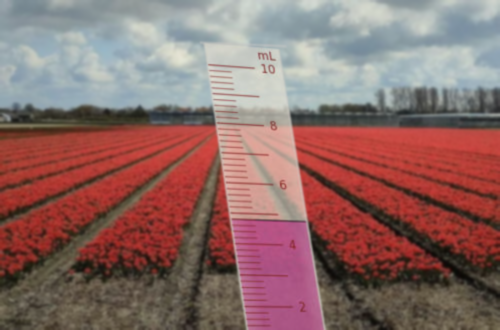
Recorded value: {"value": 4.8, "unit": "mL"}
